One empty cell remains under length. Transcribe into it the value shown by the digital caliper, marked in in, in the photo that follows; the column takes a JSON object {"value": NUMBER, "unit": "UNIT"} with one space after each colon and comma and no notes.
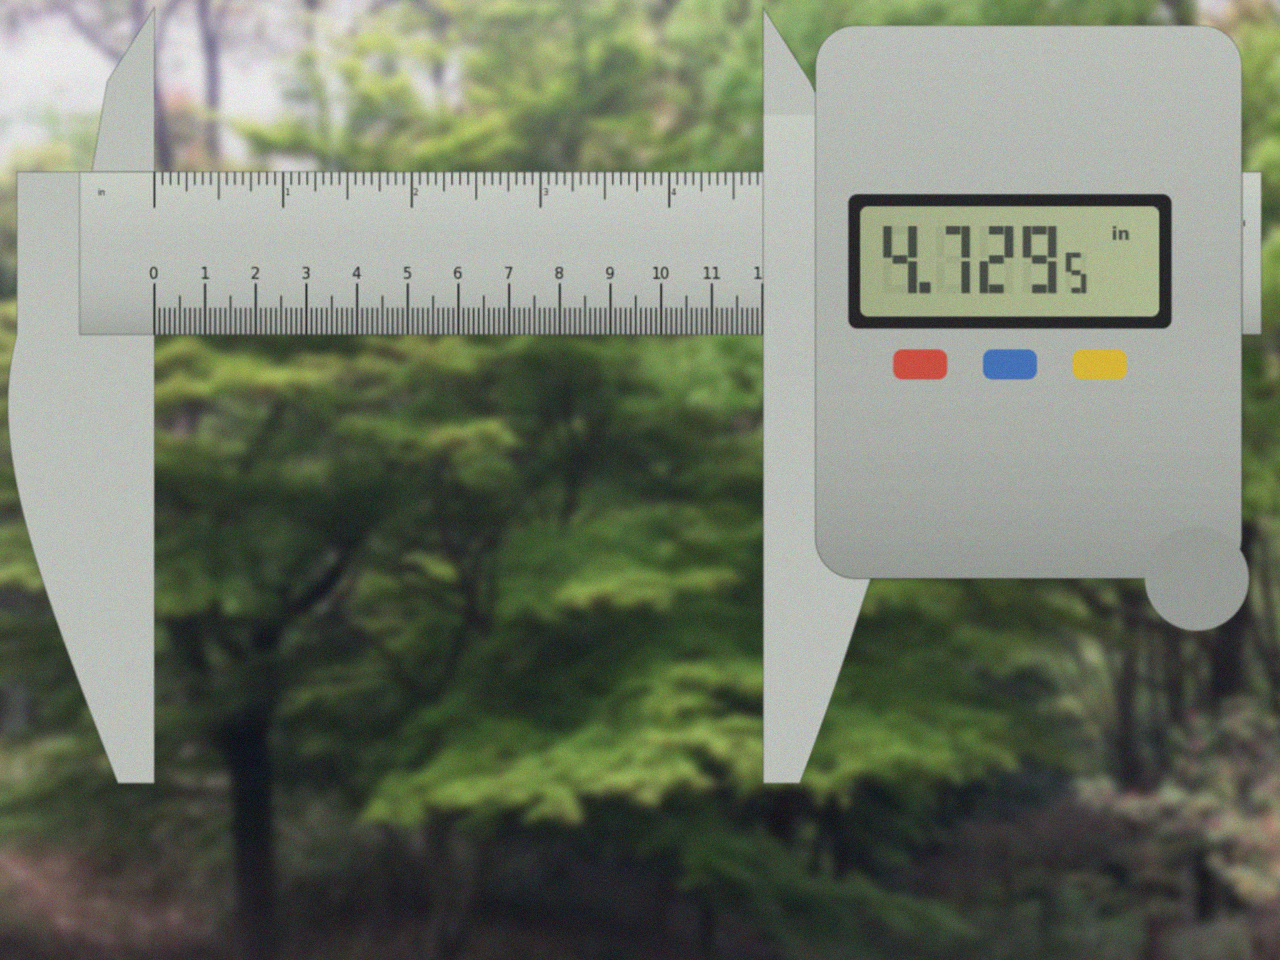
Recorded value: {"value": 4.7295, "unit": "in"}
